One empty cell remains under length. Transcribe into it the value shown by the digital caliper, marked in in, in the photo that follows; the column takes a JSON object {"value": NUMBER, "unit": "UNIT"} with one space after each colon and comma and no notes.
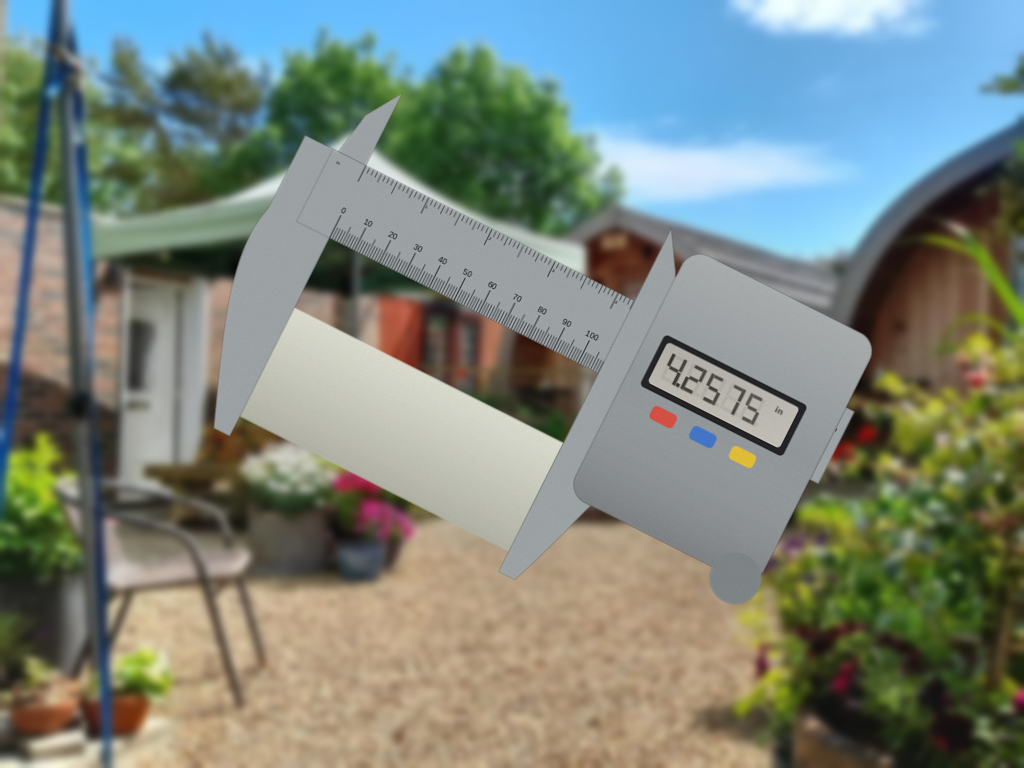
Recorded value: {"value": 4.2575, "unit": "in"}
